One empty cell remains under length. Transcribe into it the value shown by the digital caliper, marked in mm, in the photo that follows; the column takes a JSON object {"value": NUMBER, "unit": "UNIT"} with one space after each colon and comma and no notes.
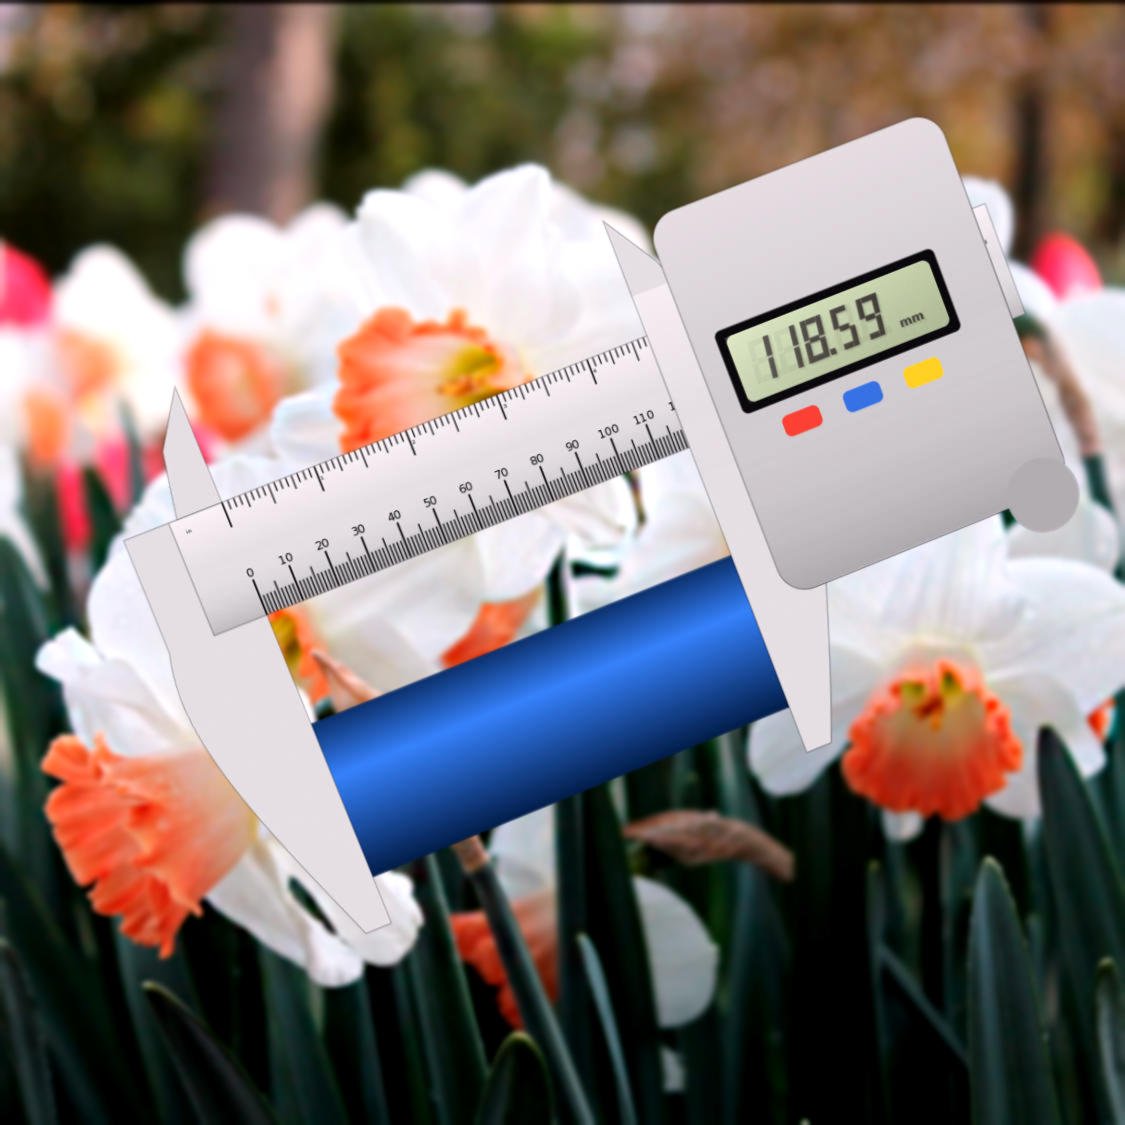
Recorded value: {"value": 118.59, "unit": "mm"}
